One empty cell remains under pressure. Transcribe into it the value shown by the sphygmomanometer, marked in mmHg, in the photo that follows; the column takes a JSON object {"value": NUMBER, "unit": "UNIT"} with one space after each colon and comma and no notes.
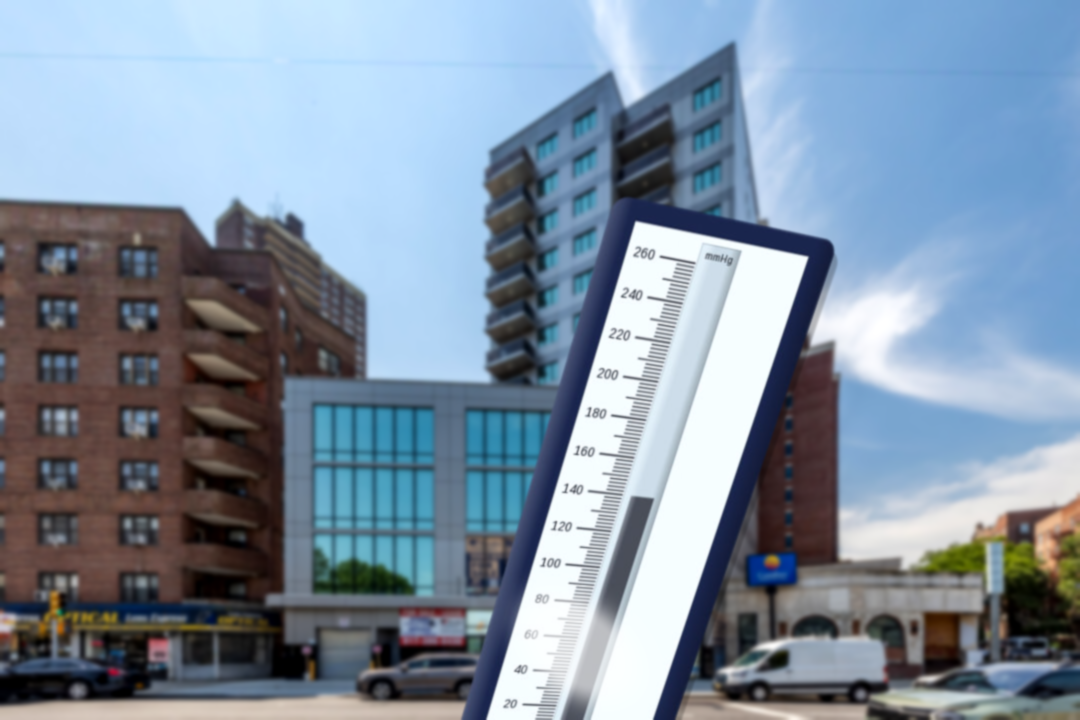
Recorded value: {"value": 140, "unit": "mmHg"}
